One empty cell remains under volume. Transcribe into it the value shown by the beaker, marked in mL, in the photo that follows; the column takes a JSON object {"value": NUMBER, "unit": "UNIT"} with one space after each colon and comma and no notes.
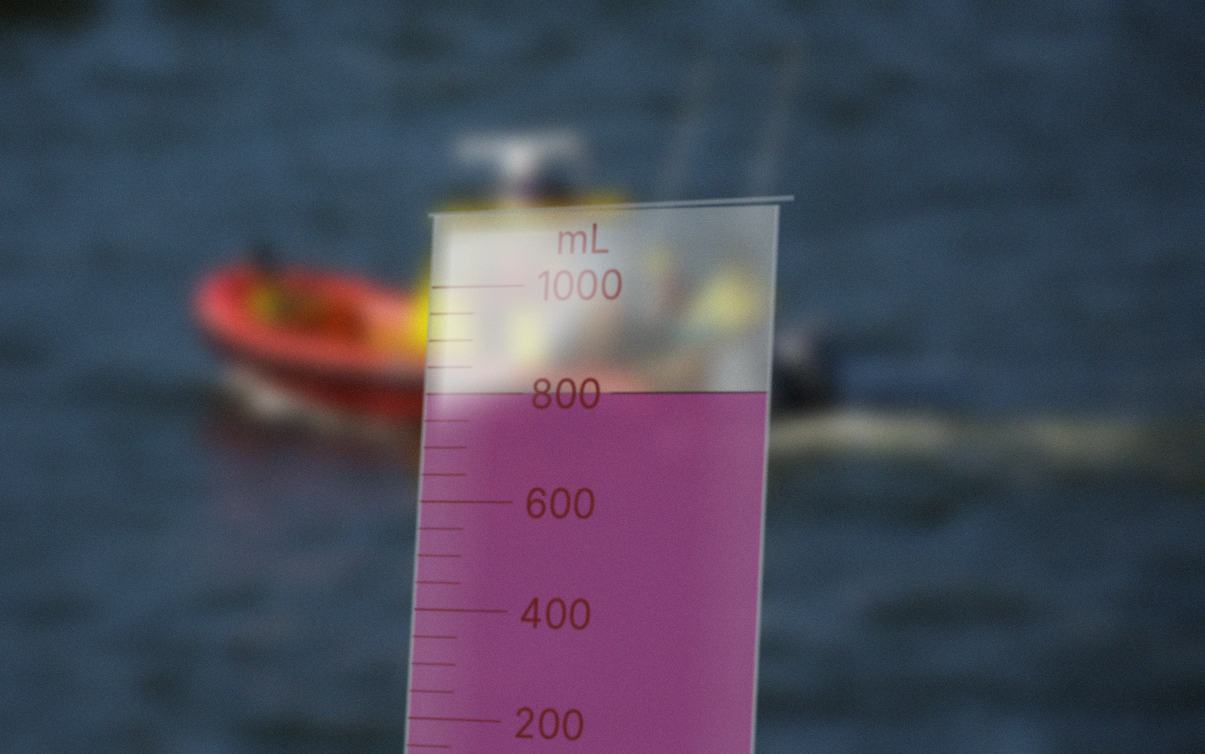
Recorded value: {"value": 800, "unit": "mL"}
